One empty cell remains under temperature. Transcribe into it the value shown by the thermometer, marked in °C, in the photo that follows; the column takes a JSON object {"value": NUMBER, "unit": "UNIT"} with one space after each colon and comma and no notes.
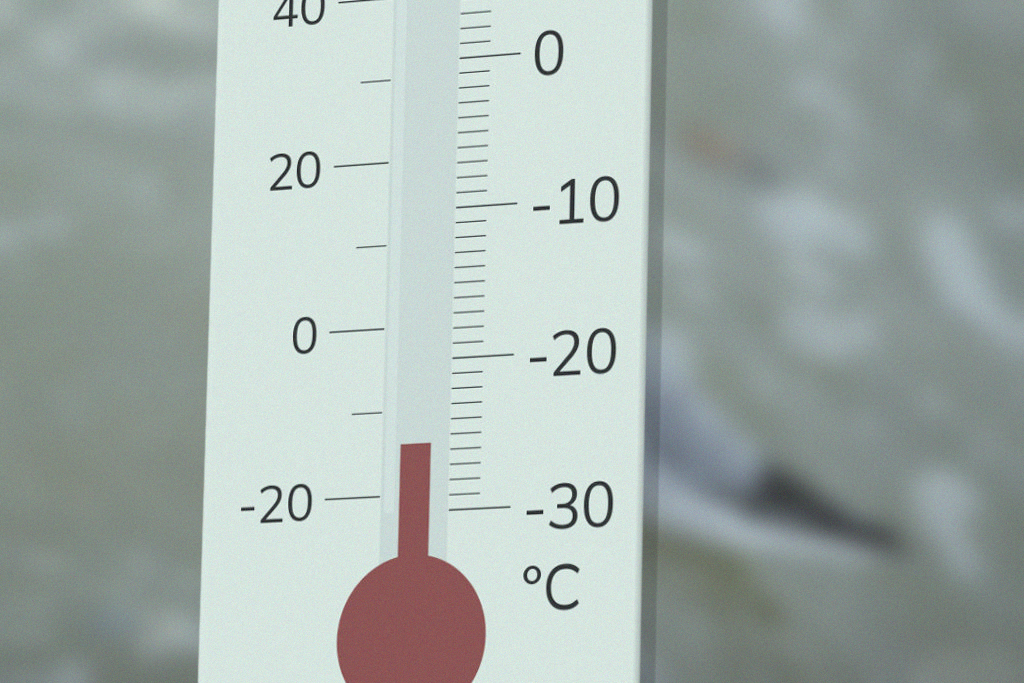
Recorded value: {"value": -25.5, "unit": "°C"}
